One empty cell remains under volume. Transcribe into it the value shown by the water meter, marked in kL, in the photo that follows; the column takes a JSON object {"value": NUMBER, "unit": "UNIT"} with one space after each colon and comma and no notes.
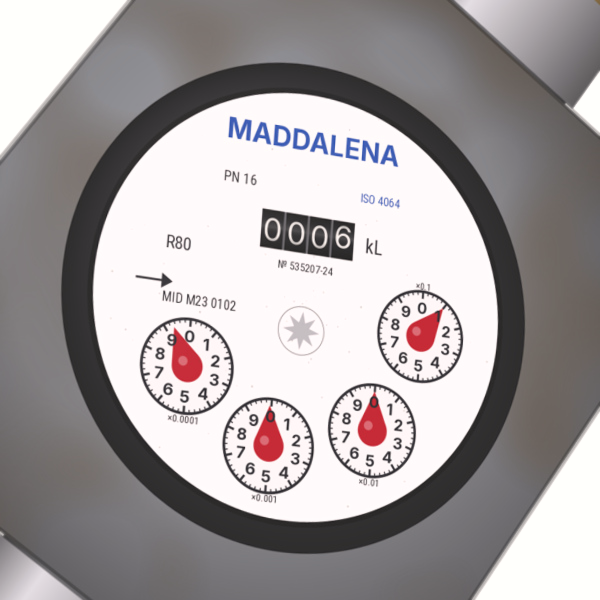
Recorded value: {"value": 6.0999, "unit": "kL"}
